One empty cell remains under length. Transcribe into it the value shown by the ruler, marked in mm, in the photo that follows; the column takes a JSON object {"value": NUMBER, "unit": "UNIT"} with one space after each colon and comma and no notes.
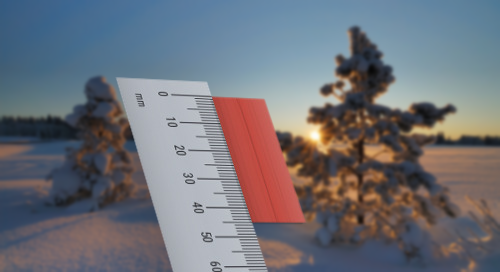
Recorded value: {"value": 45, "unit": "mm"}
